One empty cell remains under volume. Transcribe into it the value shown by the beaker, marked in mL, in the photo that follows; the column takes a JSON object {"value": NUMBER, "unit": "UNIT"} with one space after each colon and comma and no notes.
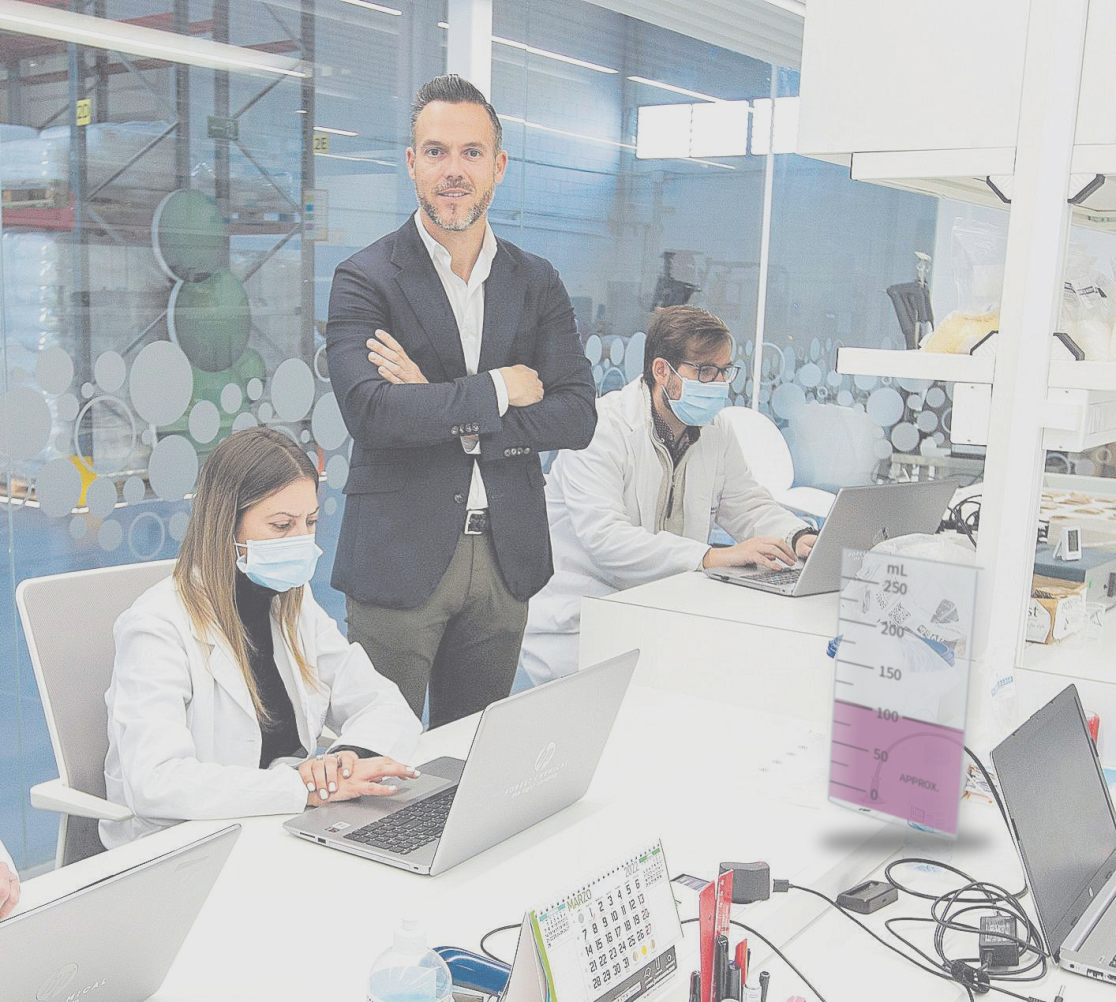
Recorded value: {"value": 100, "unit": "mL"}
